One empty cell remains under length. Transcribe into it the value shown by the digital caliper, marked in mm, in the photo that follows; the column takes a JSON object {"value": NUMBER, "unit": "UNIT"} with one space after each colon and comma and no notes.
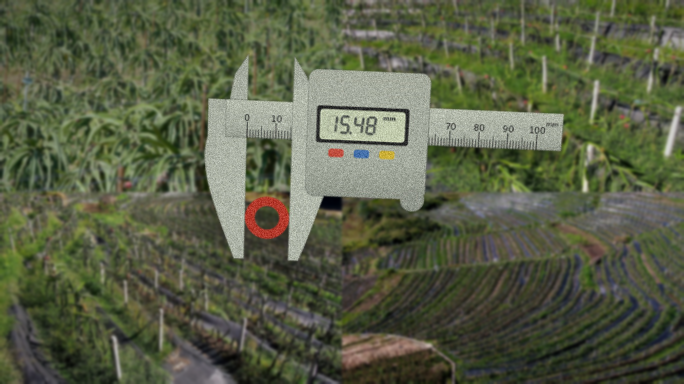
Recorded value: {"value": 15.48, "unit": "mm"}
